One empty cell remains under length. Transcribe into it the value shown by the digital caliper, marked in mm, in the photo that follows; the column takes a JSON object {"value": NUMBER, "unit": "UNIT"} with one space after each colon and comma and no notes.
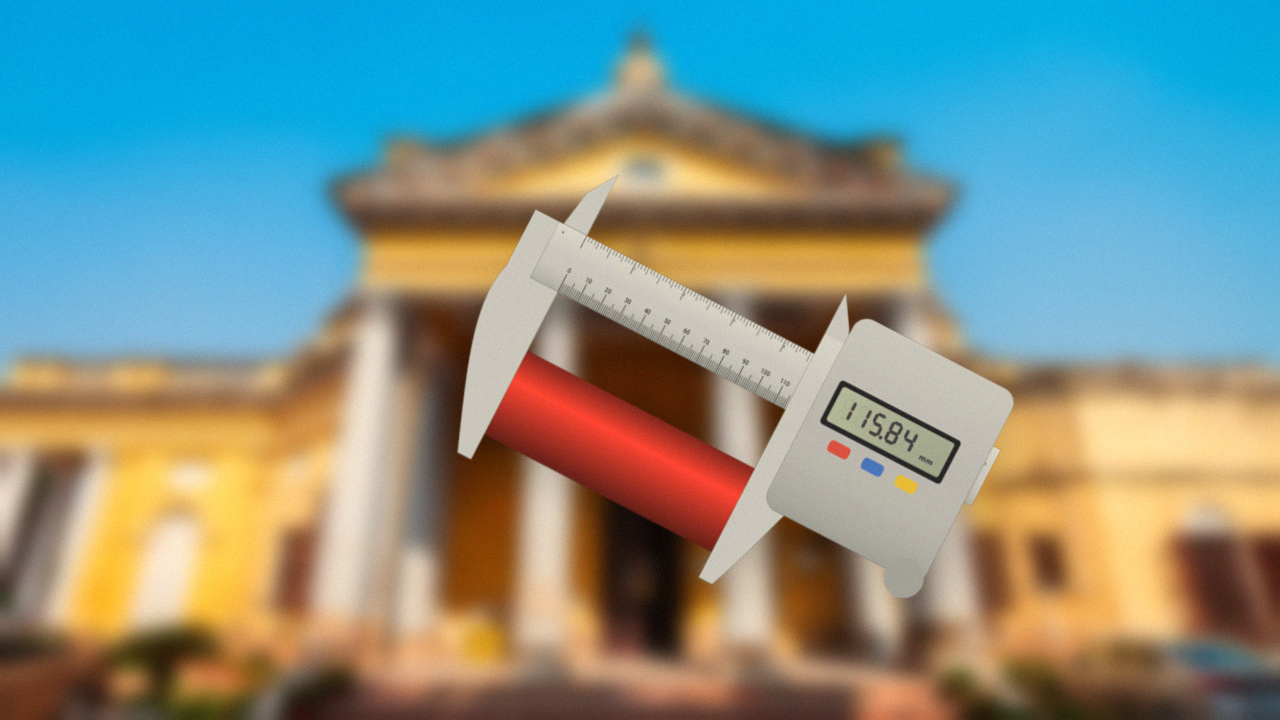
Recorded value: {"value": 115.84, "unit": "mm"}
